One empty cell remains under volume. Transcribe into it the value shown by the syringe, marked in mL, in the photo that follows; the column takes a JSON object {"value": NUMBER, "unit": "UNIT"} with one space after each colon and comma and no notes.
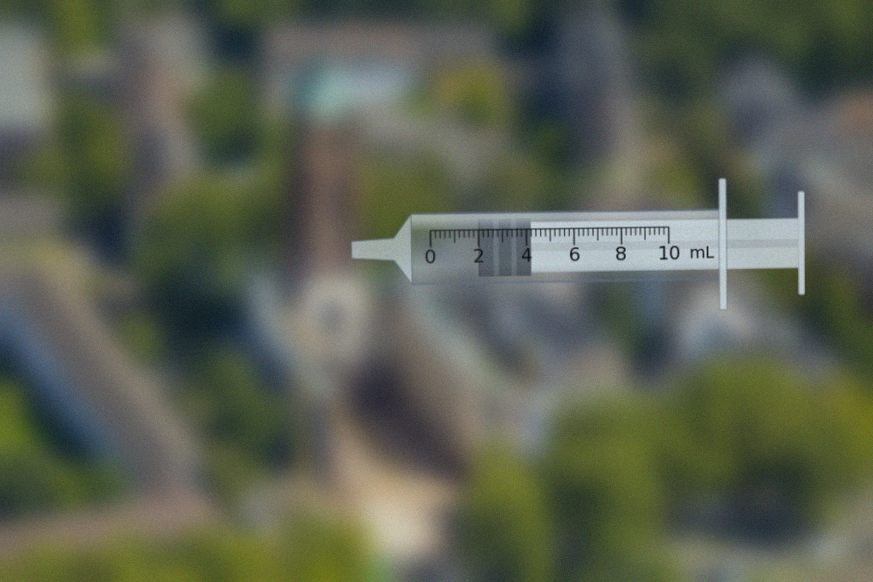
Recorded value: {"value": 2, "unit": "mL"}
